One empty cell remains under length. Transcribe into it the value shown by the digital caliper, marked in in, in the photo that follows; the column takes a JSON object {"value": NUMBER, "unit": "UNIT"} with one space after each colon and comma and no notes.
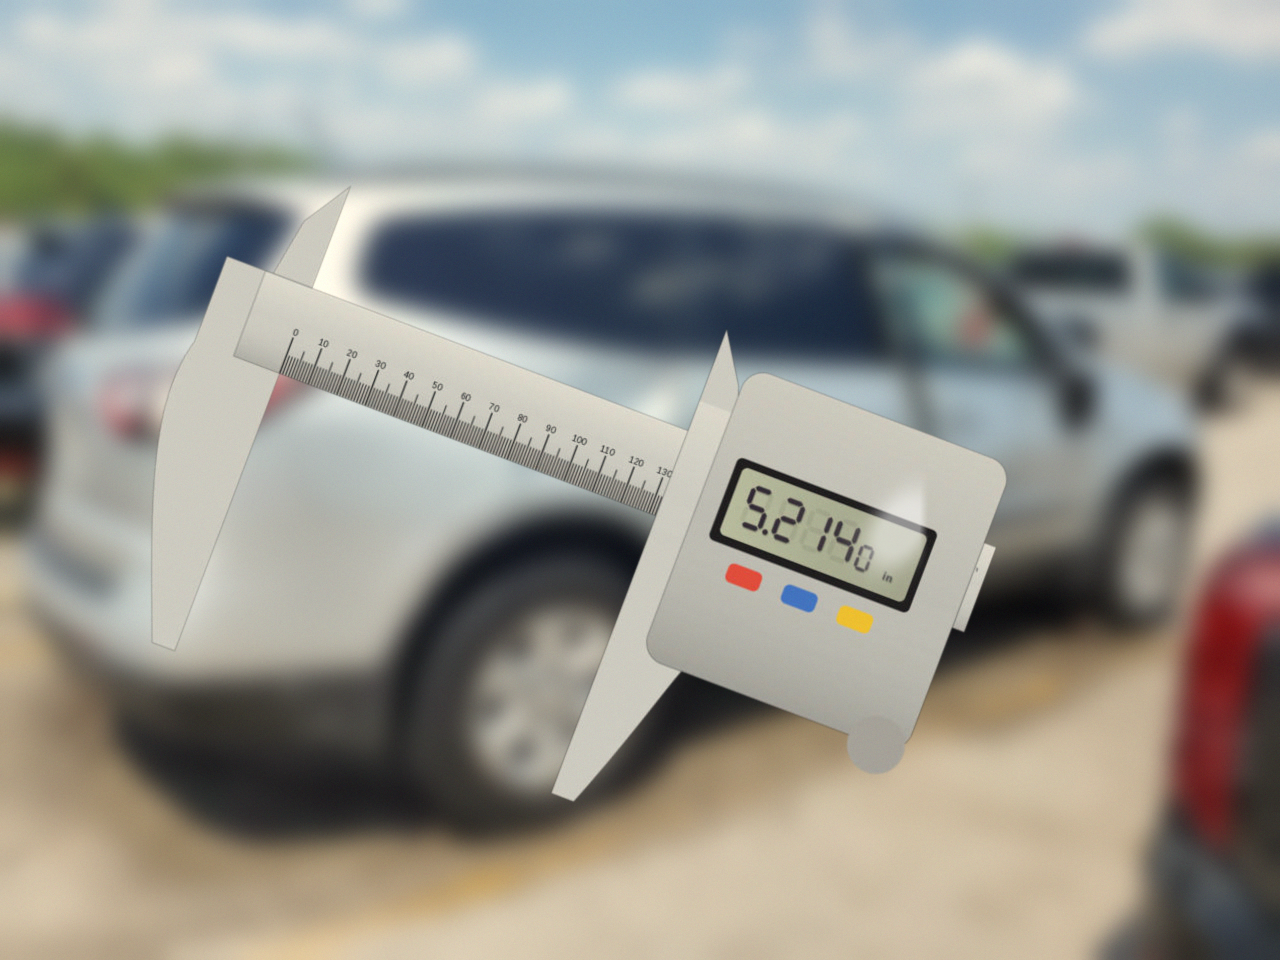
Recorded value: {"value": 5.2140, "unit": "in"}
